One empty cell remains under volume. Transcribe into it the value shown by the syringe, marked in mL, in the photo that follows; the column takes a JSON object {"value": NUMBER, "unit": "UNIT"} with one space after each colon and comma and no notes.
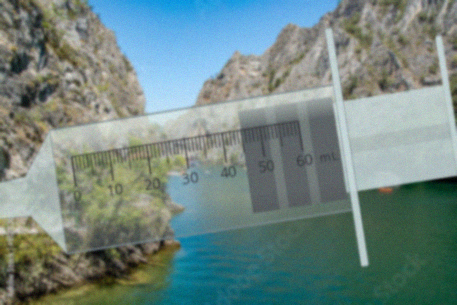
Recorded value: {"value": 45, "unit": "mL"}
